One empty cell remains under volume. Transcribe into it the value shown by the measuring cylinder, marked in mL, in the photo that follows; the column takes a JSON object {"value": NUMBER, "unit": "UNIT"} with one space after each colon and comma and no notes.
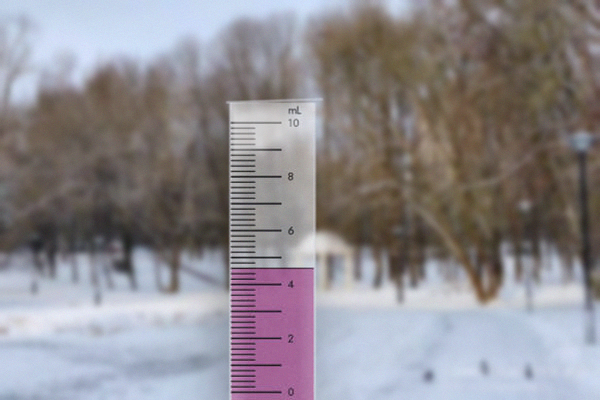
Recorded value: {"value": 4.6, "unit": "mL"}
